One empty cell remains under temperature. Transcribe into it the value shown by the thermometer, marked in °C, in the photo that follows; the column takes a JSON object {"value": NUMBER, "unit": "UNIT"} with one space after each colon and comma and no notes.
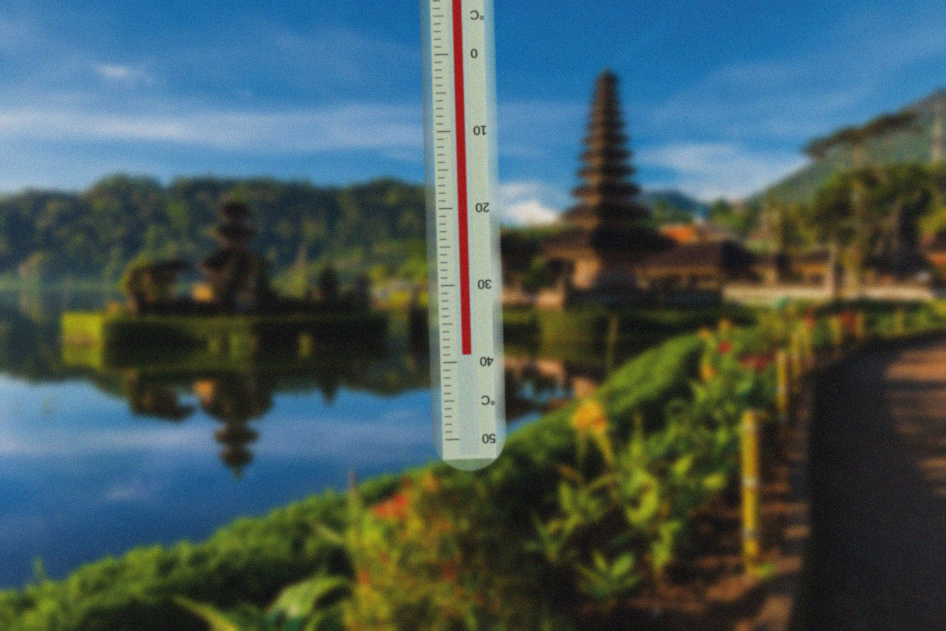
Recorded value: {"value": 39, "unit": "°C"}
